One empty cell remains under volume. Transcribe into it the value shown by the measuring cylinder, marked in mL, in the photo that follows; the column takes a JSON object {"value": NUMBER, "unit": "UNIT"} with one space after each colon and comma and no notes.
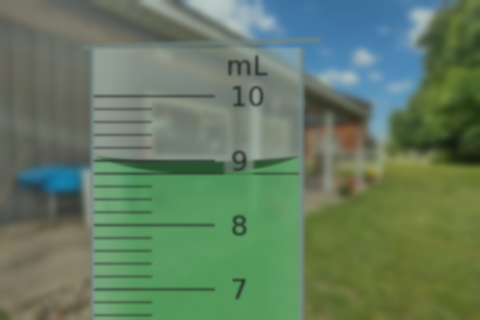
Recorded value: {"value": 8.8, "unit": "mL"}
